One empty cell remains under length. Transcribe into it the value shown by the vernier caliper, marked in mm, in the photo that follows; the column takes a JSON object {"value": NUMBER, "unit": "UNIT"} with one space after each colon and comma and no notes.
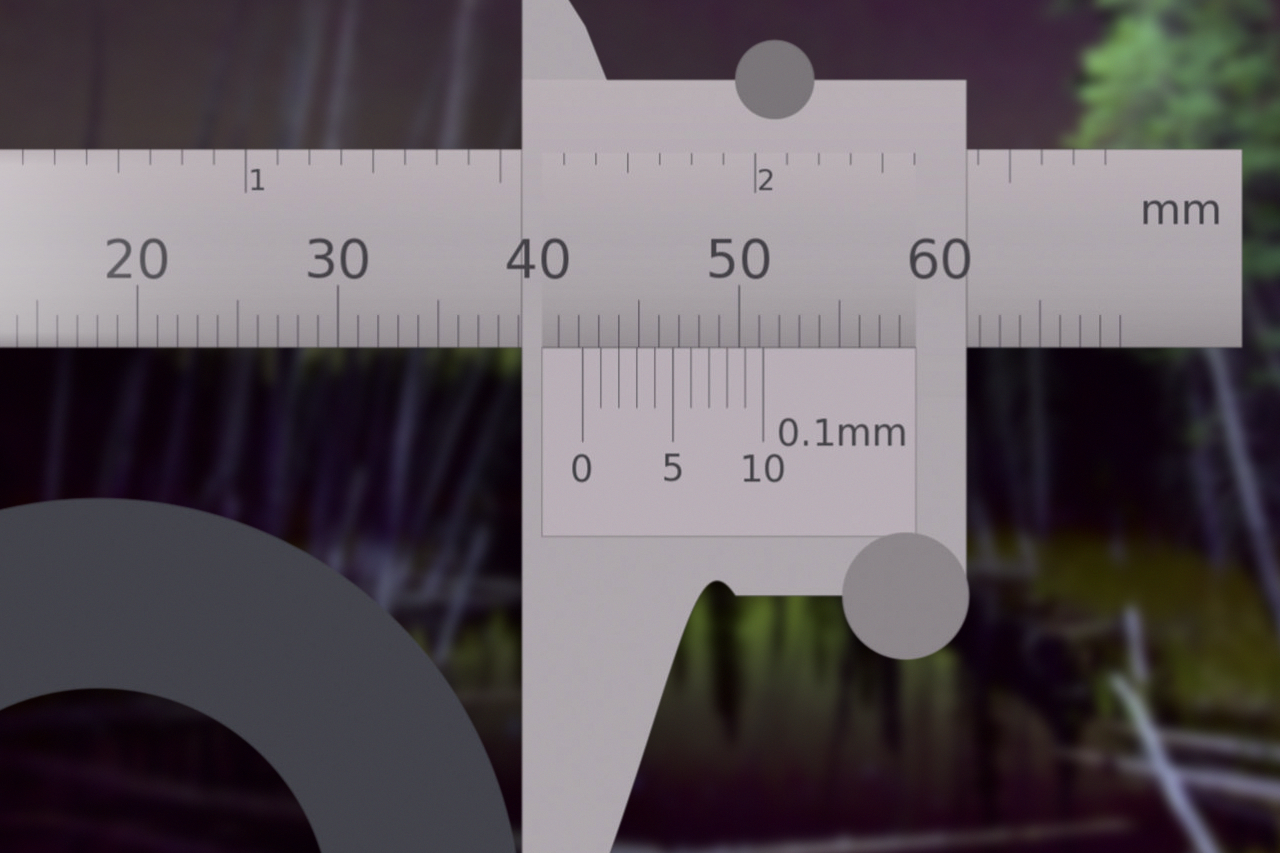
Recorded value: {"value": 42.2, "unit": "mm"}
